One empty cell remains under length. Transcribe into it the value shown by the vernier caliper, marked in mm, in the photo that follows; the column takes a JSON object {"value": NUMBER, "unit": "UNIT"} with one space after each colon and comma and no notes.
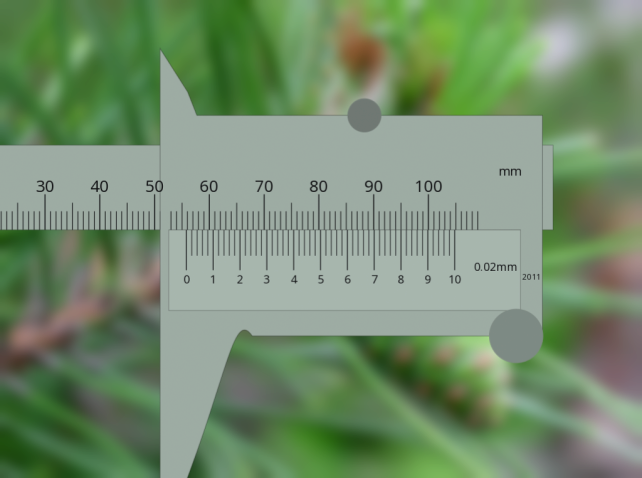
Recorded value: {"value": 55.8, "unit": "mm"}
